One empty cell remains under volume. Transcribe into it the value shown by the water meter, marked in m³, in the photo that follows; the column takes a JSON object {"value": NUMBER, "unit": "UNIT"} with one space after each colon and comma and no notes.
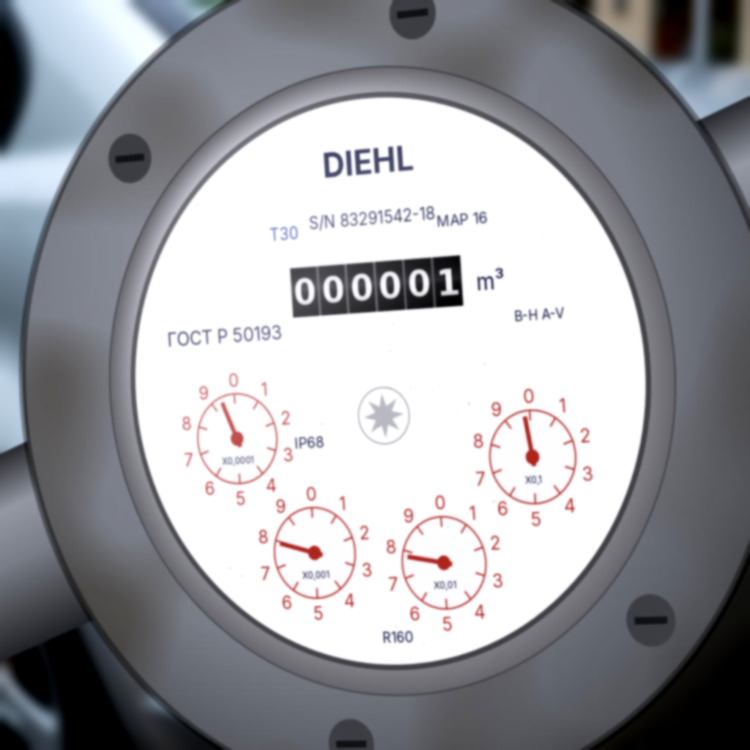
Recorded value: {"value": 0.9779, "unit": "m³"}
